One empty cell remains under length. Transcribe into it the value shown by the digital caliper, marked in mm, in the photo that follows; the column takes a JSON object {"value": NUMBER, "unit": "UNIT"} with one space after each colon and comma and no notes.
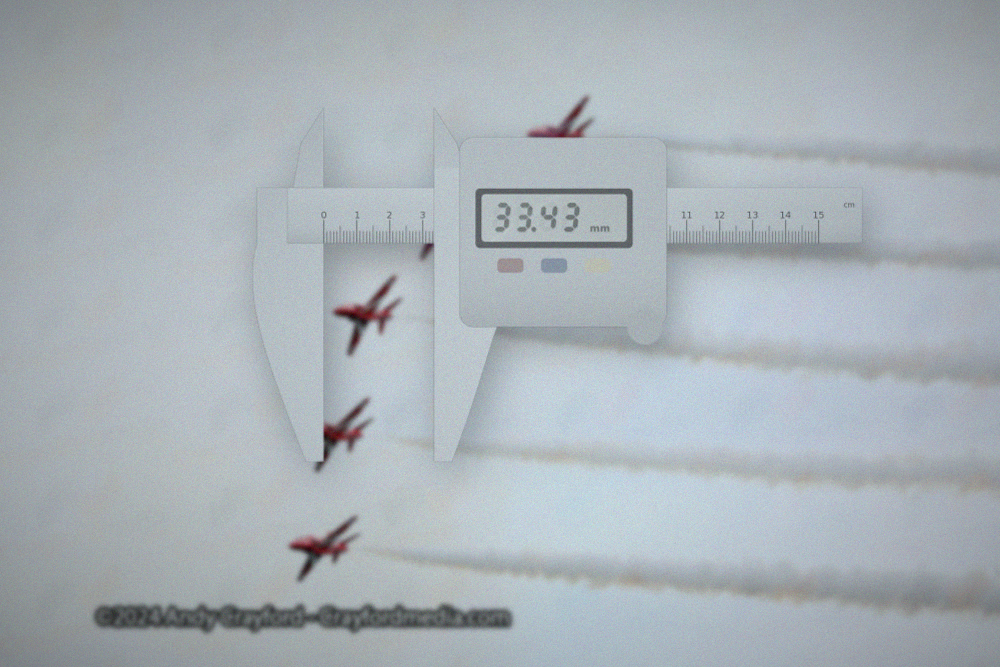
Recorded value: {"value": 33.43, "unit": "mm"}
